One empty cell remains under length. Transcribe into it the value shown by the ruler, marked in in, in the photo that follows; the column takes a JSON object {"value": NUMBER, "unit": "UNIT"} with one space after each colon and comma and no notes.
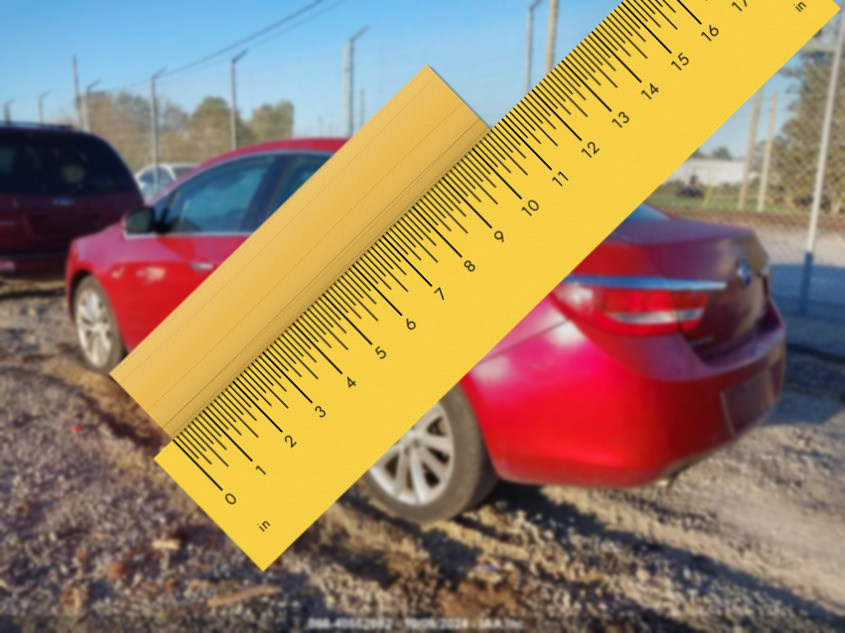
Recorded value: {"value": 10.625, "unit": "in"}
